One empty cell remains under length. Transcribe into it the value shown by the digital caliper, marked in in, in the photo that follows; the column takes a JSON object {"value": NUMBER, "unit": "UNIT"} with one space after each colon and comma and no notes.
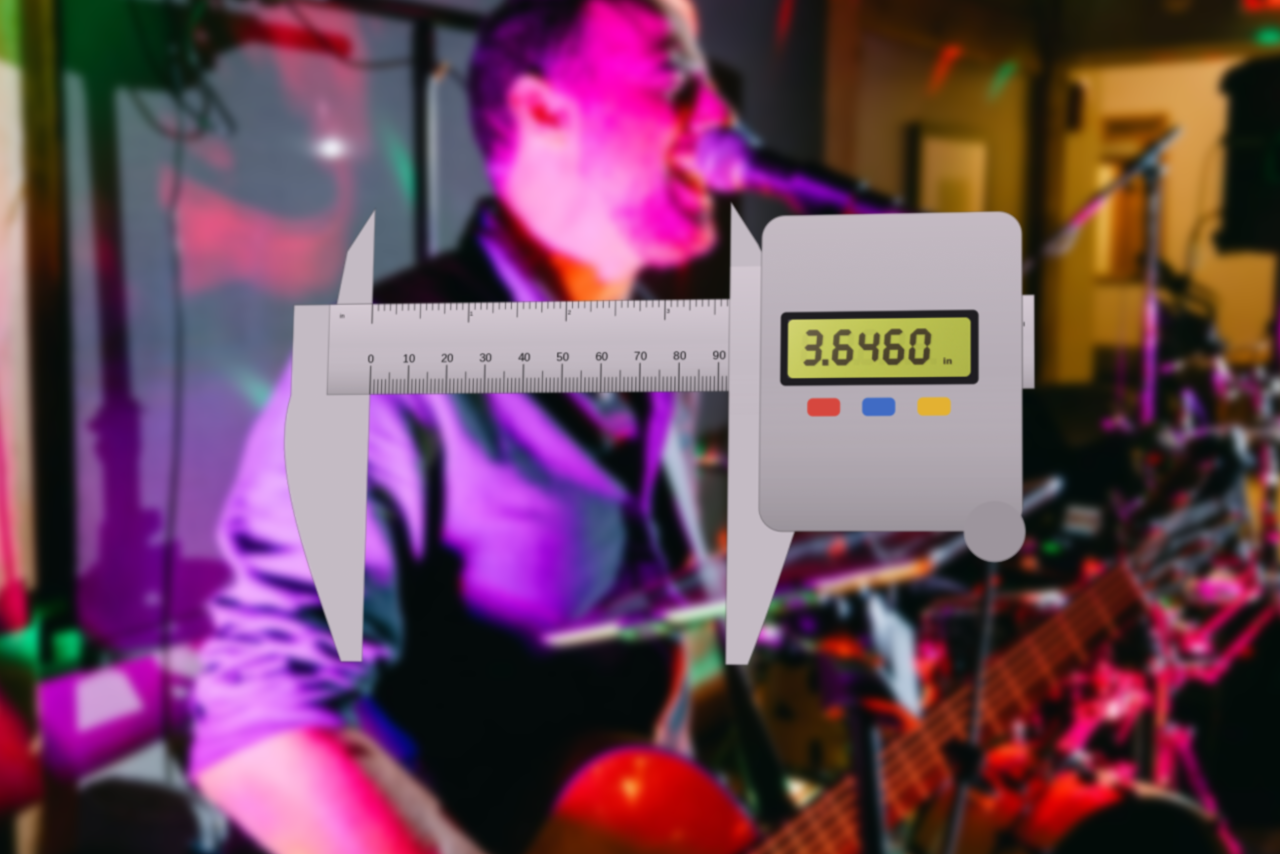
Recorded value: {"value": 3.6460, "unit": "in"}
